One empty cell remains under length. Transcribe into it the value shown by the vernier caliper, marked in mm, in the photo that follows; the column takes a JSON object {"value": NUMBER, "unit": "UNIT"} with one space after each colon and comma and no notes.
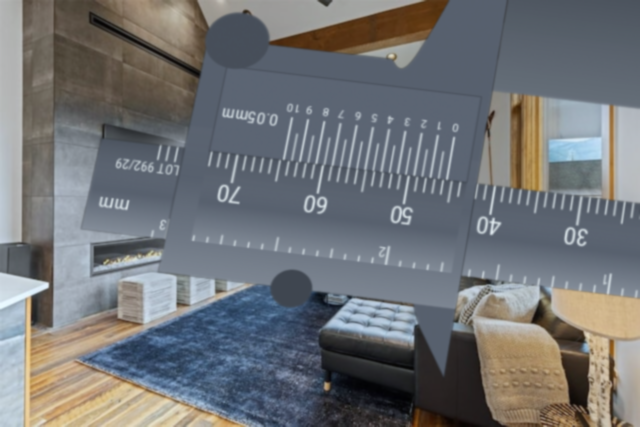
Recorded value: {"value": 45.6, "unit": "mm"}
